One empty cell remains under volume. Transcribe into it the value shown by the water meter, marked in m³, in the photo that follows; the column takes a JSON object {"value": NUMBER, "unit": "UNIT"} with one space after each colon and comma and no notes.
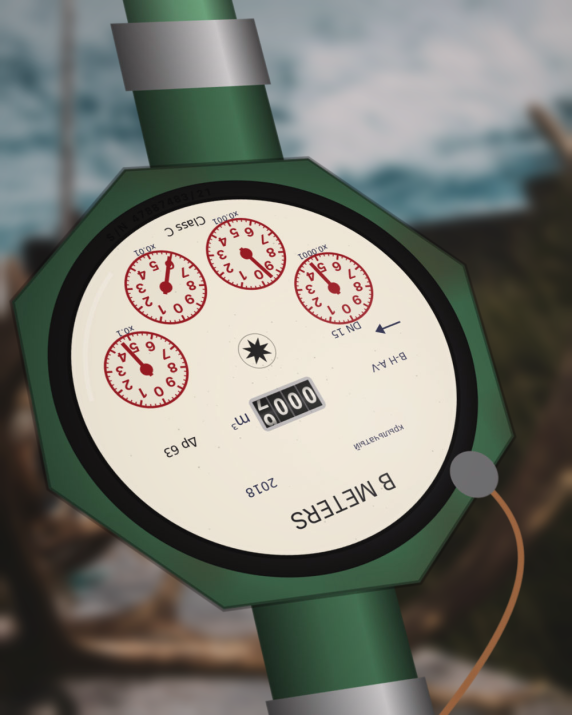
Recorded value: {"value": 6.4594, "unit": "m³"}
